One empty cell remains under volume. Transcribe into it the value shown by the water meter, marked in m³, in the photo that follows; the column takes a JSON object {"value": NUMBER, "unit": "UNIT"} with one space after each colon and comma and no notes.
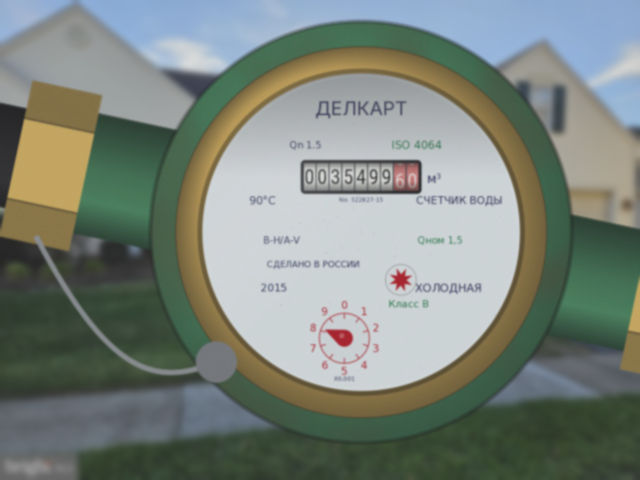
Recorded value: {"value": 35499.598, "unit": "m³"}
